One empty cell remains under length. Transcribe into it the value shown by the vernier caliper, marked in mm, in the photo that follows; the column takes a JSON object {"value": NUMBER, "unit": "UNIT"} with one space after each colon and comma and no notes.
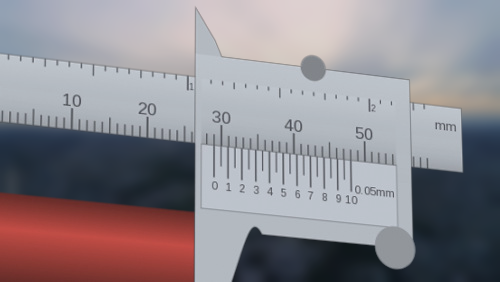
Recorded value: {"value": 29.0, "unit": "mm"}
